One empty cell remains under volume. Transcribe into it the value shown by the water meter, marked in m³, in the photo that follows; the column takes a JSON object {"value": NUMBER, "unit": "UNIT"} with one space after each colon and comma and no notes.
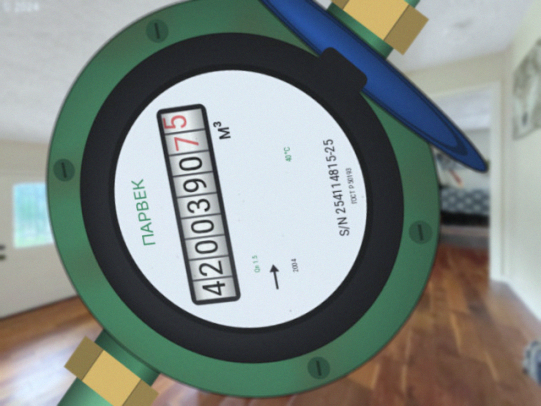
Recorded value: {"value": 4200390.75, "unit": "m³"}
